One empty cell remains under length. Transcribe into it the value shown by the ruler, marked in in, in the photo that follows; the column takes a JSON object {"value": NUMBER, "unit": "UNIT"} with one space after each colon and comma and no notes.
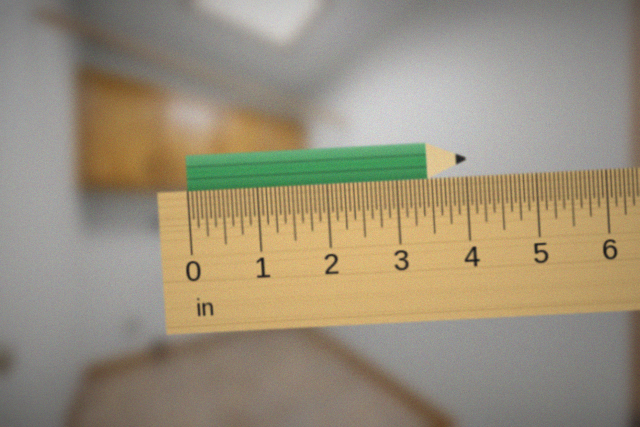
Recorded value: {"value": 4, "unit": "in"}
